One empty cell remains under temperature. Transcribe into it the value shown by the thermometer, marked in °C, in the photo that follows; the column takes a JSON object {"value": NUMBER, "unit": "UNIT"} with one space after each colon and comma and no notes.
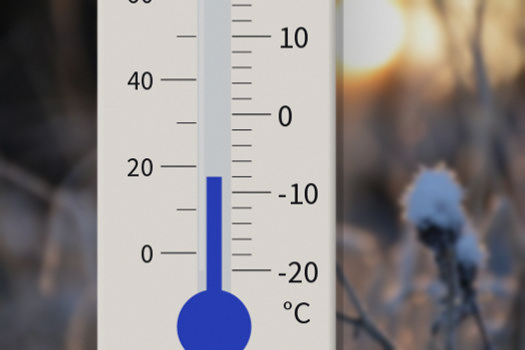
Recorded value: {"value": -8, "unit": "°C"}
